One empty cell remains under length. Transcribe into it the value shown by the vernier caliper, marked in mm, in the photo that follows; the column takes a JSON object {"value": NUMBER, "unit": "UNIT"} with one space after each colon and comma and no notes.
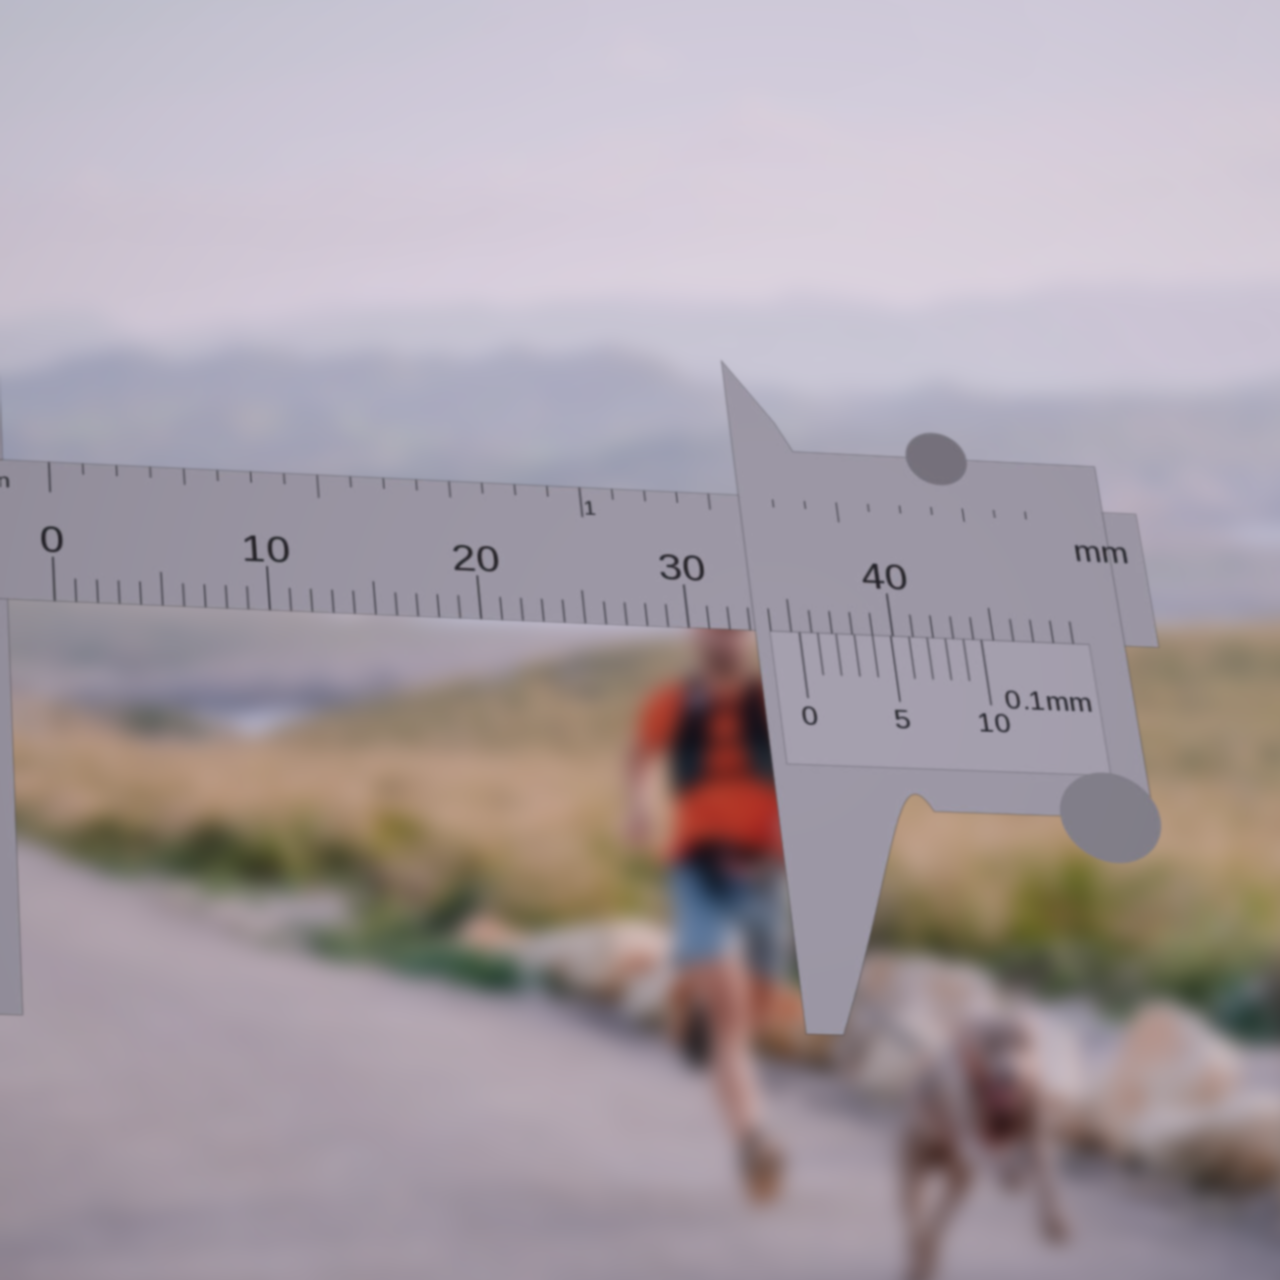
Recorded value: {"value": 35.4, "unit": "mm"}
